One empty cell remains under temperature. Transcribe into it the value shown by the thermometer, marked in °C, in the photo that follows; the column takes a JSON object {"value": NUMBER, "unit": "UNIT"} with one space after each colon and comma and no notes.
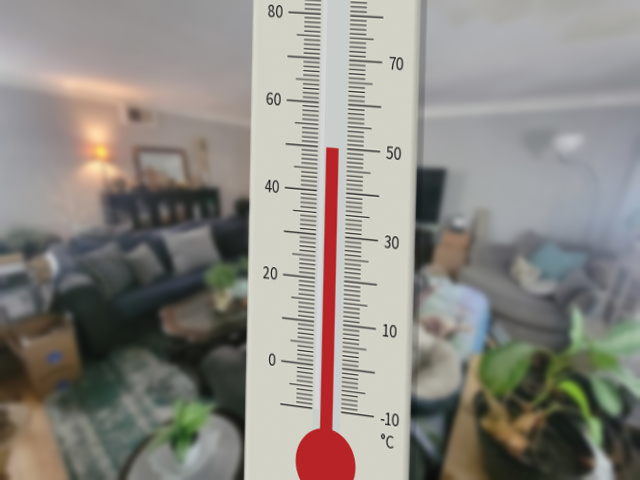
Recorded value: {"value": 50, "unit": "°C"}
